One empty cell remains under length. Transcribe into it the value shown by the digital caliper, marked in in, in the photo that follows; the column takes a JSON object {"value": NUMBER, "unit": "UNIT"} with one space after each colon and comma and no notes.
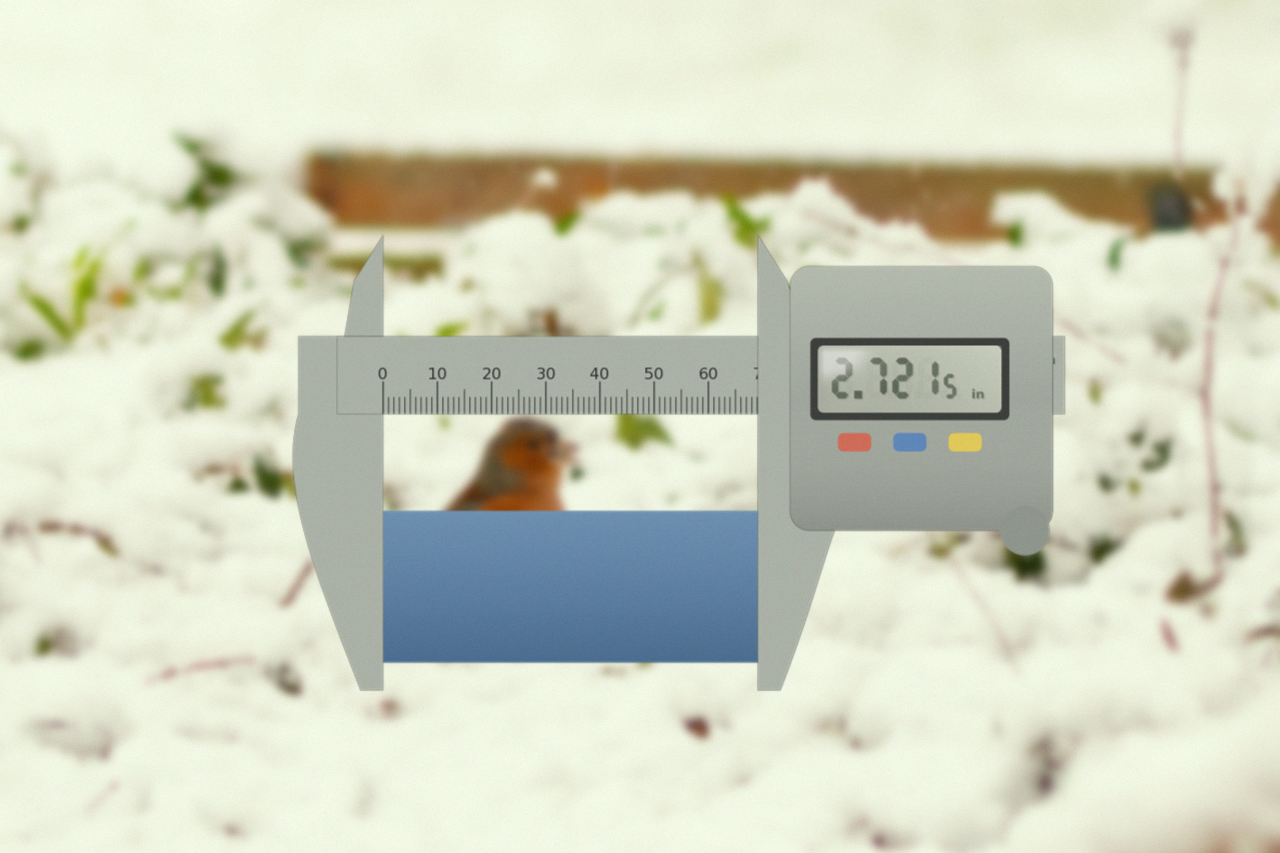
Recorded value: {"value": 2.7215, "unit": "in"}
